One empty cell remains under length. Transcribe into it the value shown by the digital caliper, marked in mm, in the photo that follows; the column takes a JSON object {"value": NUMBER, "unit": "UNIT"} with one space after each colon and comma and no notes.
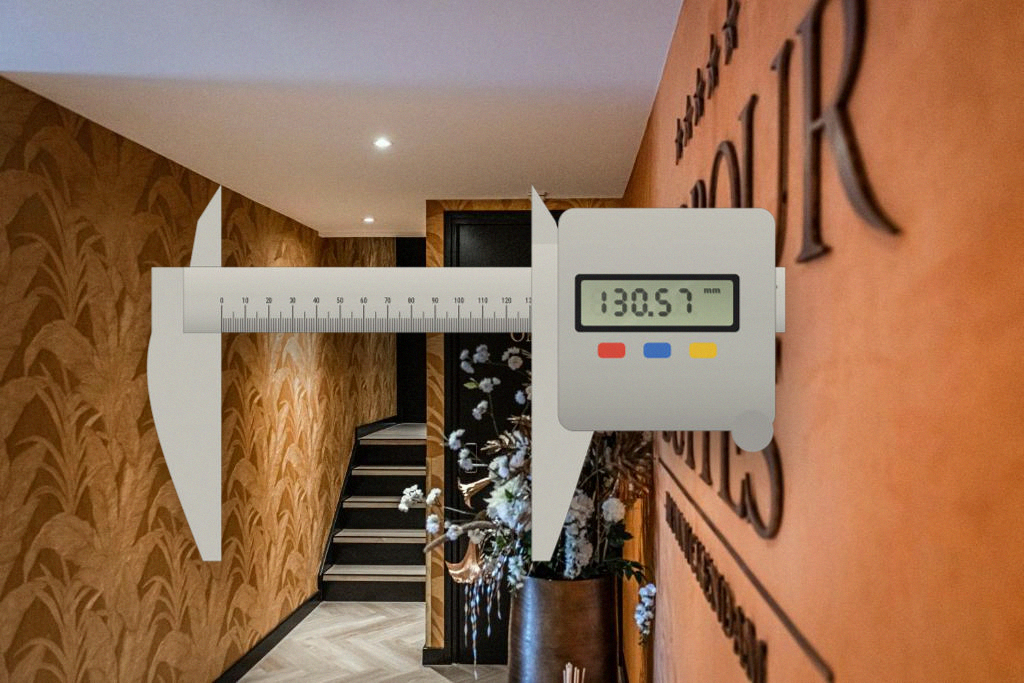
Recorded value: {"value": 130.57, "unit": "mm"}
